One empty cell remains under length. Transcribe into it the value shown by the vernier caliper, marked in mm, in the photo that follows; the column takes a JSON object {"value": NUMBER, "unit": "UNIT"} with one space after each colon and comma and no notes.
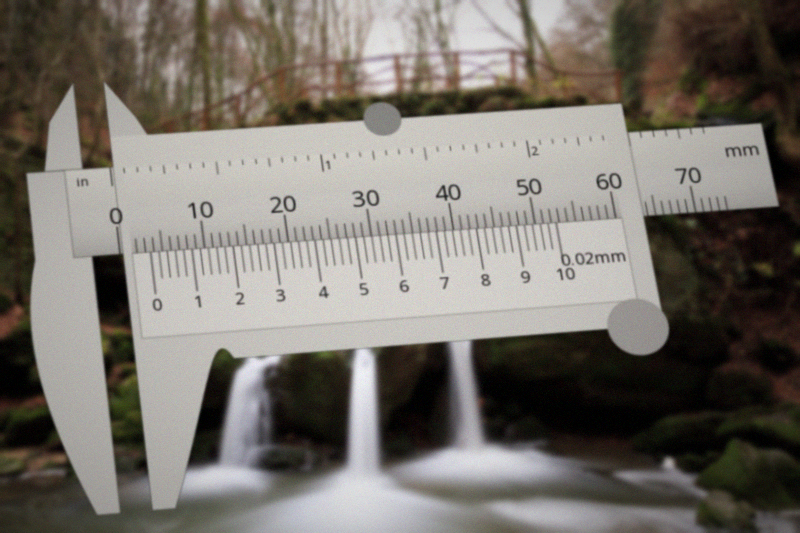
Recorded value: {"value": 3.6, "unit": "mm"}
